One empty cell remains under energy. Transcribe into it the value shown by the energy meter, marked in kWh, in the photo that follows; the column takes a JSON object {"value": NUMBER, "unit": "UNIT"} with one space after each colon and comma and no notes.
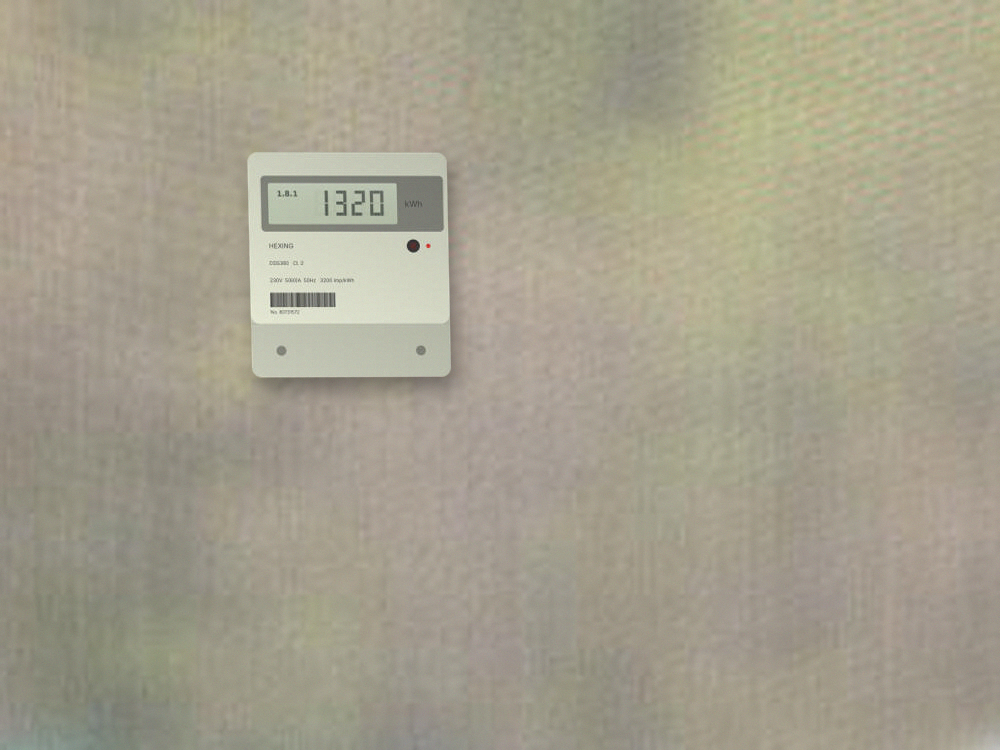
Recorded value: {"value": 1320, "unit": "kWh"}
